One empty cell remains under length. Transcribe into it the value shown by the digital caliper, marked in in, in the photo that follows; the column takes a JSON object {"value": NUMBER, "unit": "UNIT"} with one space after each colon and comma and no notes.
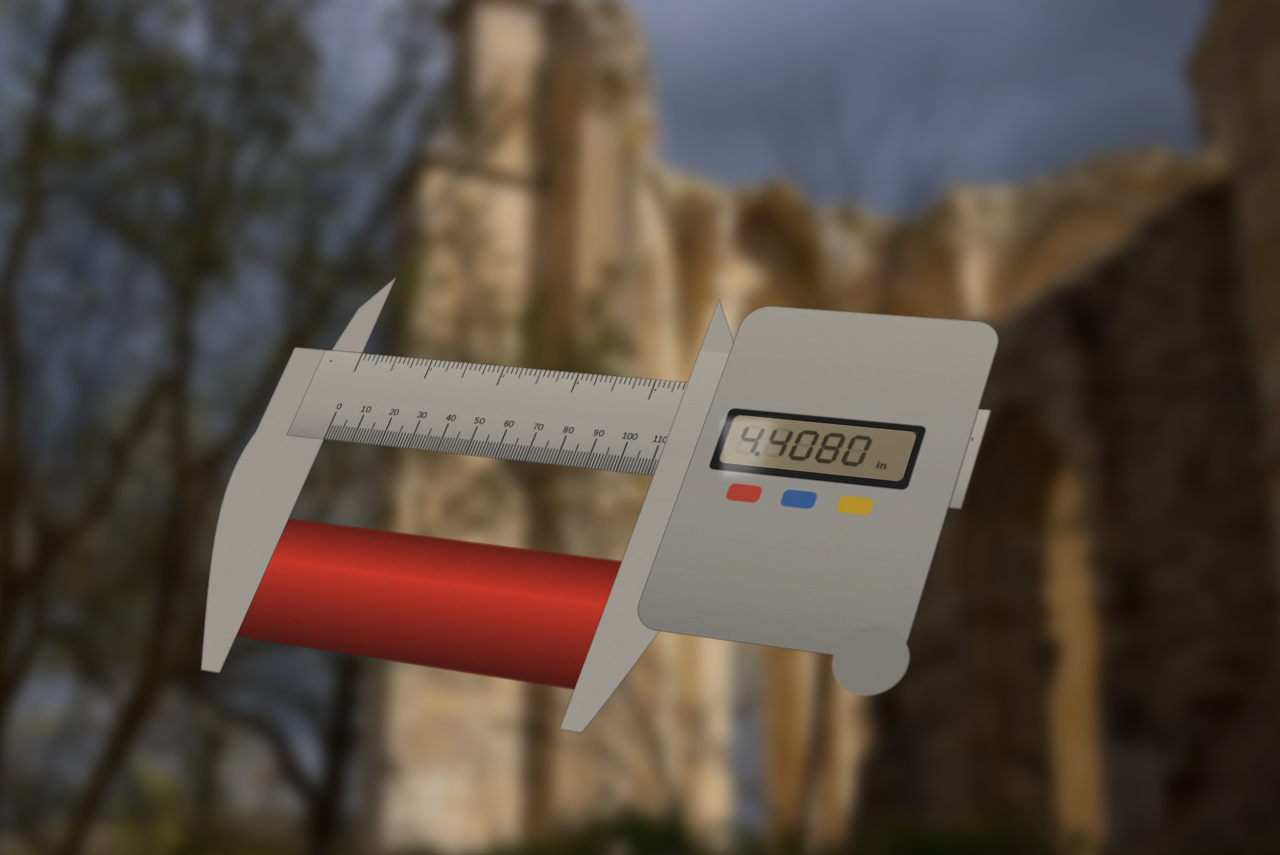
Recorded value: {"value": 4.4080, "unit": "in"}
